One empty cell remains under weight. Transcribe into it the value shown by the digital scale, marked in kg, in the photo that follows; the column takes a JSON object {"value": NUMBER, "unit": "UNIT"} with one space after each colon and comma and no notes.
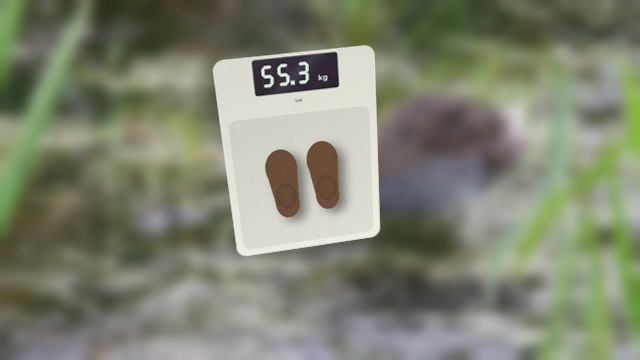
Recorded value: {"value": 55.3, "unit": "kg"}
